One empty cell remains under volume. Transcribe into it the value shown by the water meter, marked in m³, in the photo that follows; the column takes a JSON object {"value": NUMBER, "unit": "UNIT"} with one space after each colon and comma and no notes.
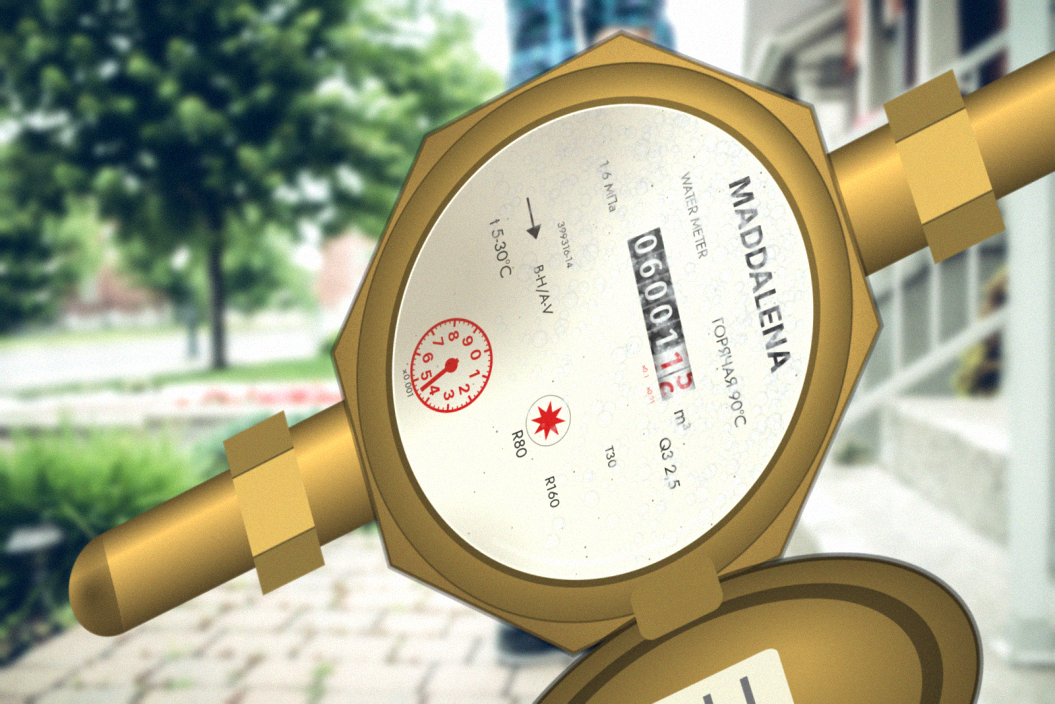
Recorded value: {"value": 6001.154, "unit": "m³"}
